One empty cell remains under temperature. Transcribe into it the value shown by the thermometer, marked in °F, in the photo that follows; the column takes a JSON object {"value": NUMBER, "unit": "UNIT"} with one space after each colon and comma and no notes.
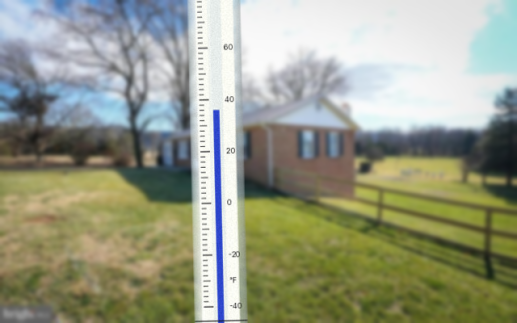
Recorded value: {"value": 36, "unit": "°F"}
